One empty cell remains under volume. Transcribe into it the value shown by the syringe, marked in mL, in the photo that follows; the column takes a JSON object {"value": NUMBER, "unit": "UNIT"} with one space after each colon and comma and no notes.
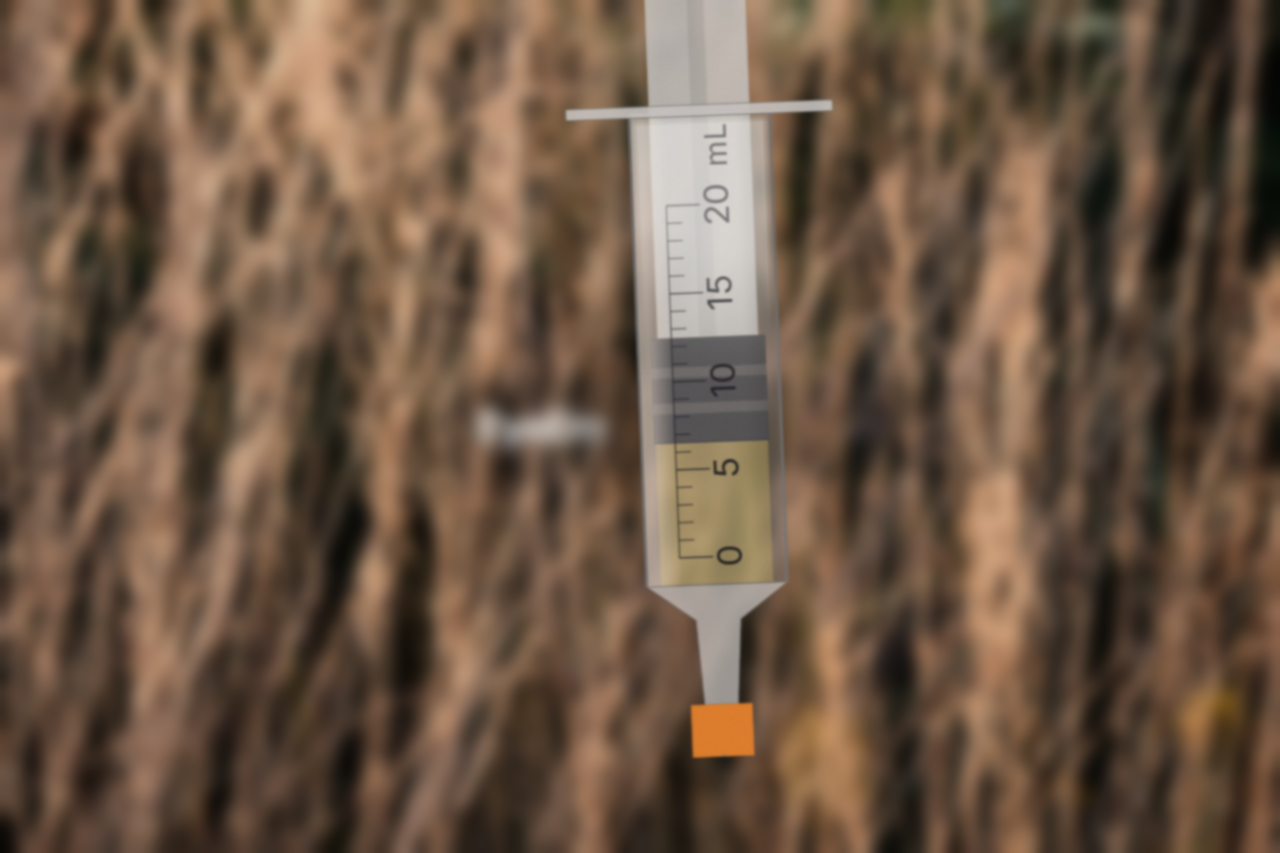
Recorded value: {"value": 6.5, "unit": "mL"}
